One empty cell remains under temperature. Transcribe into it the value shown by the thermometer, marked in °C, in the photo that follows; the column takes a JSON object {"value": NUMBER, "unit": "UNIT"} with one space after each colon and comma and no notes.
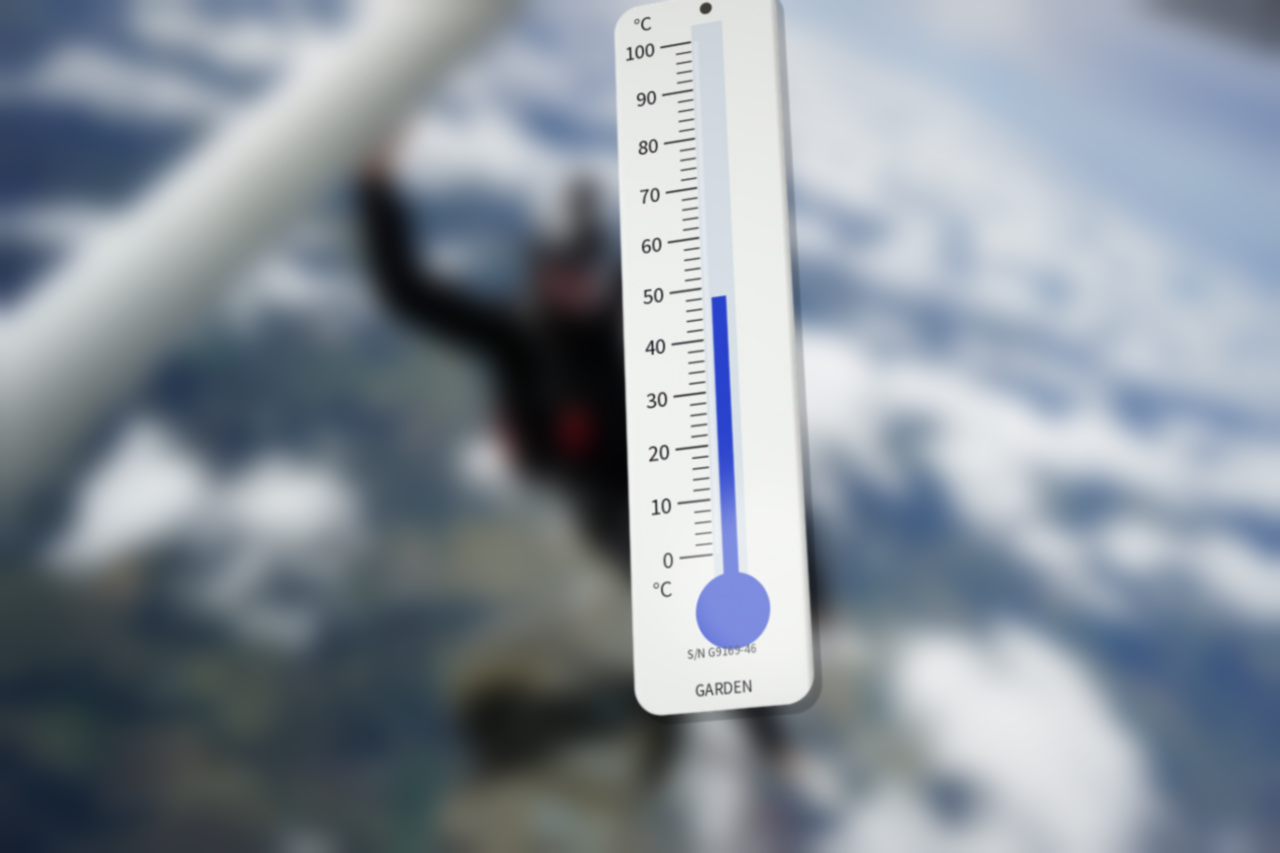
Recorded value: {"value": 48, "unit": "°C"}
